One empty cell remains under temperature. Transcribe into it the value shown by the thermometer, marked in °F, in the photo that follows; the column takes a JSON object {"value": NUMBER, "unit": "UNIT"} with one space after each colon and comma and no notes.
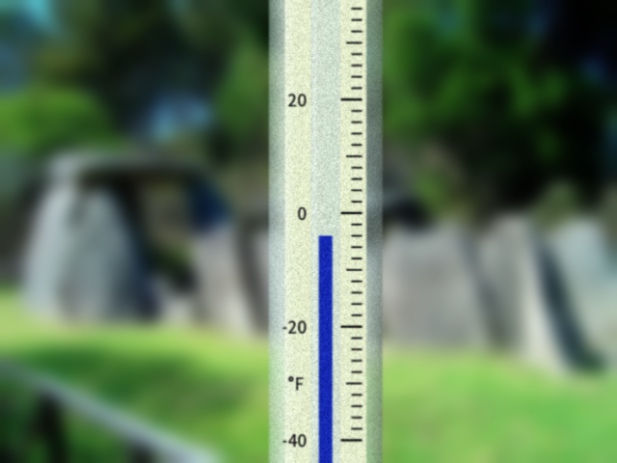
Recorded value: {"value": -4, "unit": "°F"}
